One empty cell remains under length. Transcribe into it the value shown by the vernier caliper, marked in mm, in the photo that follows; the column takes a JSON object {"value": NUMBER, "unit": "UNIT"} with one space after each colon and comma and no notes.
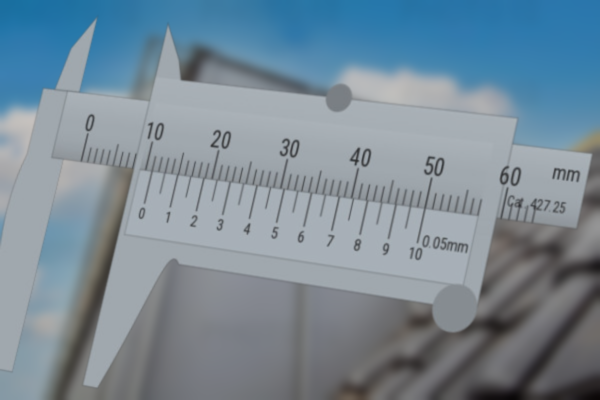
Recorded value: {"value": 11.0, "unit": "mm"}
